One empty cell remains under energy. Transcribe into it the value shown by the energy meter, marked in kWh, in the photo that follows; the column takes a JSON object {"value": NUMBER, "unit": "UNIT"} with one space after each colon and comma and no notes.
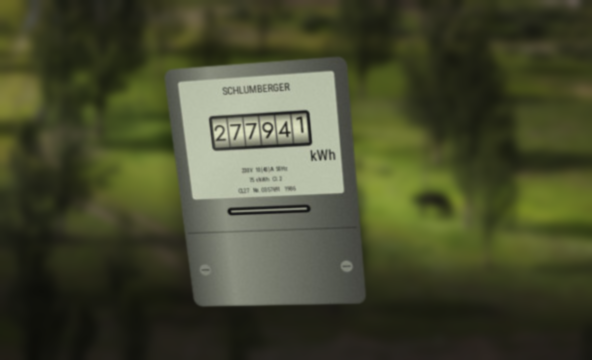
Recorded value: {"value": 277941, "unit": "kWh"}
